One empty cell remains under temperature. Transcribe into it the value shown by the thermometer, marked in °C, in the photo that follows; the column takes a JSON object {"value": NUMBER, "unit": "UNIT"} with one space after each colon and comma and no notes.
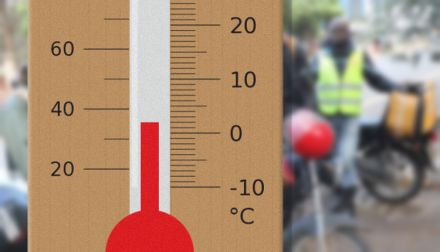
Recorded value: {"value": 2, "unit": "°C"}
